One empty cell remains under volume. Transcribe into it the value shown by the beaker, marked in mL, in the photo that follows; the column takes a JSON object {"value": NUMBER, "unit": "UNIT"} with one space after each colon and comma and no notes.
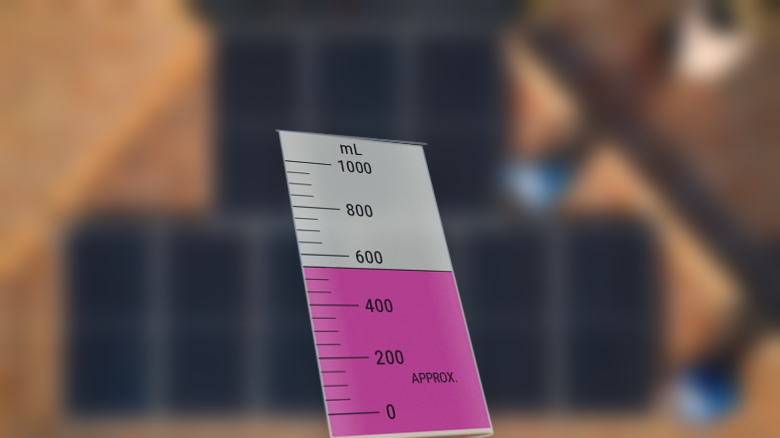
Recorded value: {"value": 550, "unit": "mL"}
